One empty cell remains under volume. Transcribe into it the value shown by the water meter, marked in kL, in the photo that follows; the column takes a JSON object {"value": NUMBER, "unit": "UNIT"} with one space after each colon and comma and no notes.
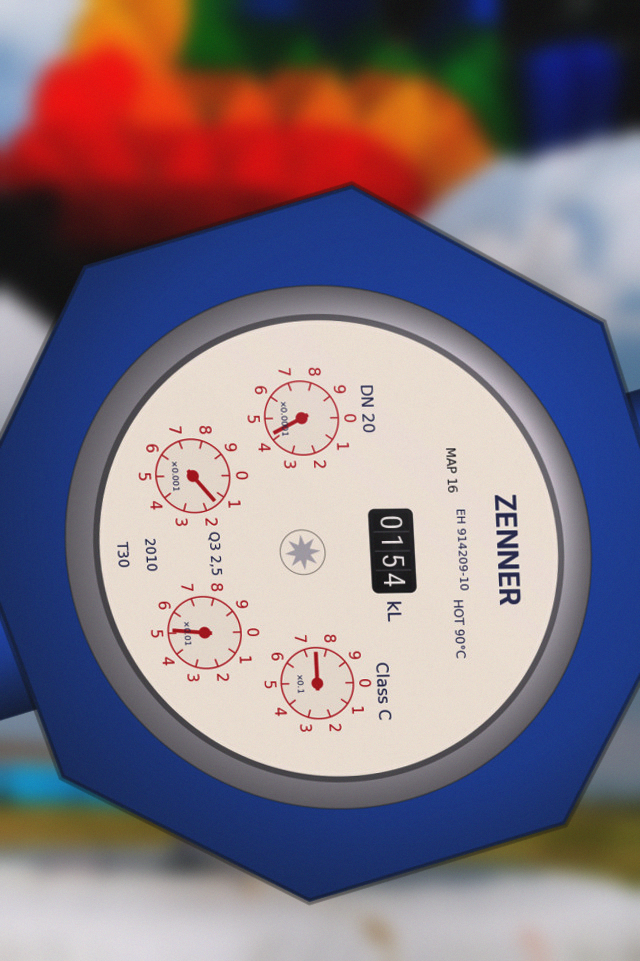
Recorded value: {"value": 154.7514, "unit": "kL"}
